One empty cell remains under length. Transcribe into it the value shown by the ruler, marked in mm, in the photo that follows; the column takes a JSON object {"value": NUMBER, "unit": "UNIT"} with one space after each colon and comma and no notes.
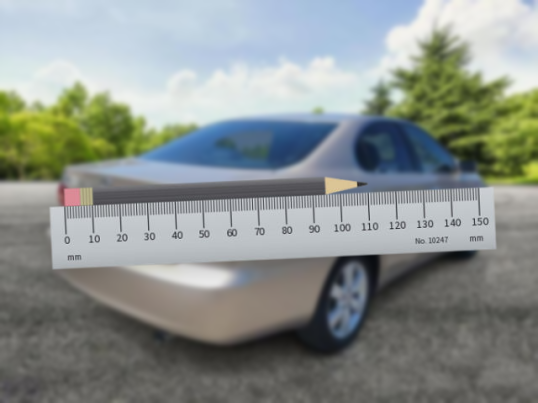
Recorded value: {"value": 110, "unit": "mm"}
